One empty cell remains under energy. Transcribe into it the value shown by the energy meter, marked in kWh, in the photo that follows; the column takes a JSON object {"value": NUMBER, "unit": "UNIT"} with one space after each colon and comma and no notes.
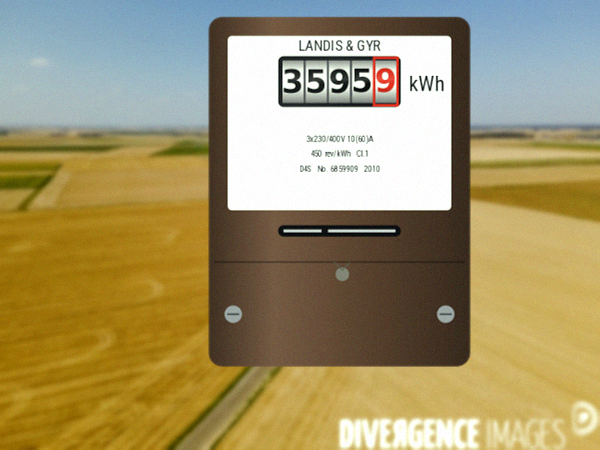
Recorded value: {"value": 3595.9, "unit": "kWh"}
